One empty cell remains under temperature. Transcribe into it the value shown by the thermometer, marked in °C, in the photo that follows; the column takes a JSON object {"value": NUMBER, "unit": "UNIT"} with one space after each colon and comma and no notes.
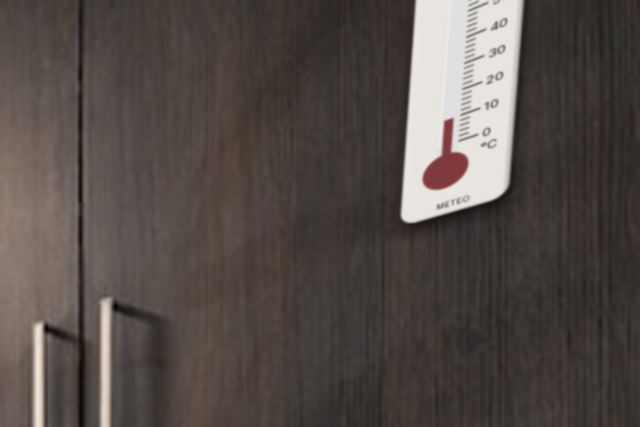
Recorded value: {"value": 10, "unit": "°C"}
